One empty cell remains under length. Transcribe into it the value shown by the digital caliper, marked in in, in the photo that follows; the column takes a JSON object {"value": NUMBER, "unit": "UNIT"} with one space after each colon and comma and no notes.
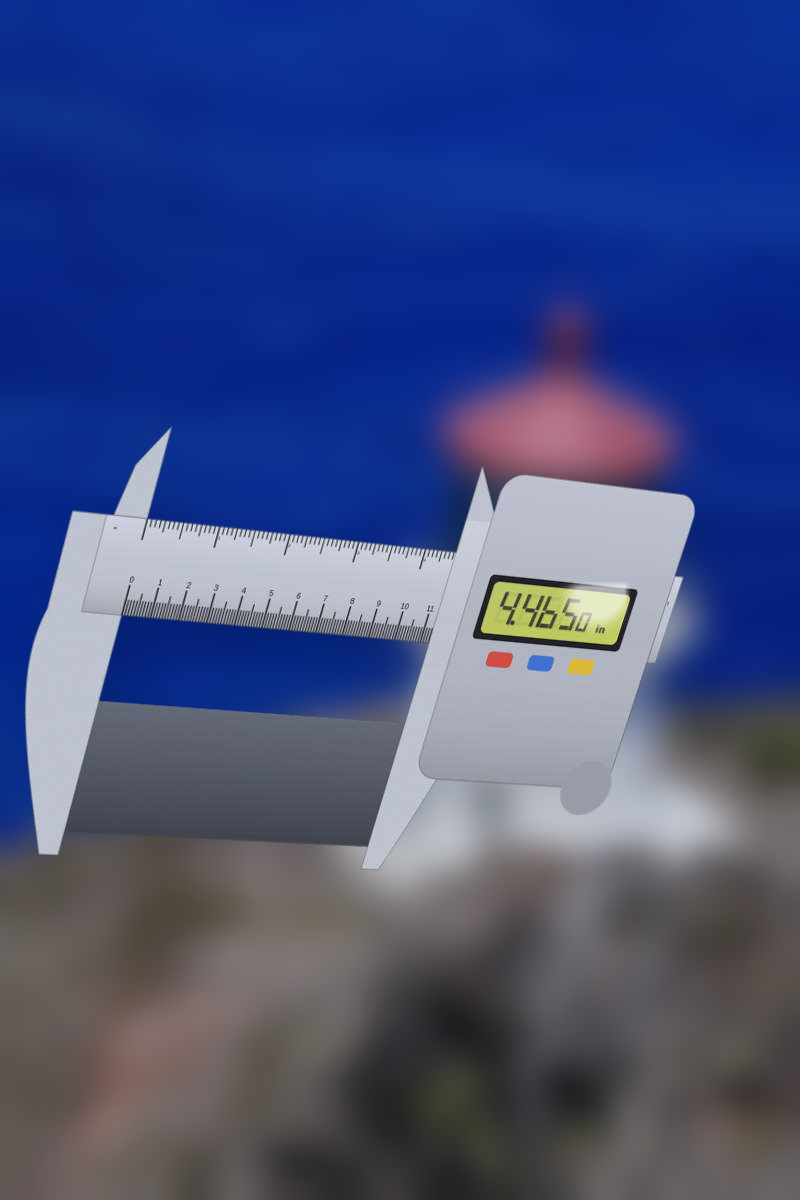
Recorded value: {"value": 4.4650, "unit": "in"}
